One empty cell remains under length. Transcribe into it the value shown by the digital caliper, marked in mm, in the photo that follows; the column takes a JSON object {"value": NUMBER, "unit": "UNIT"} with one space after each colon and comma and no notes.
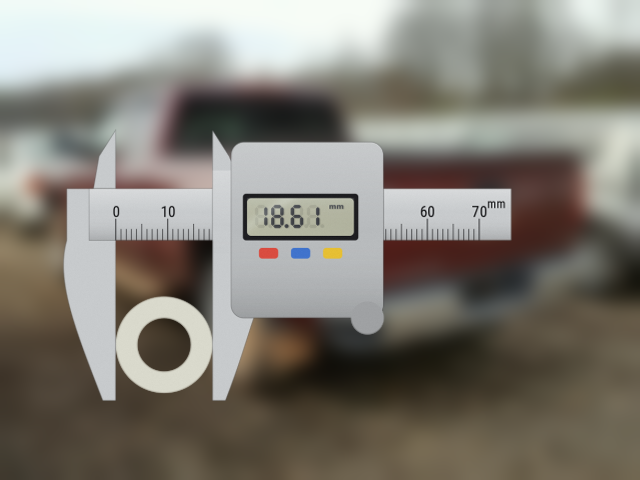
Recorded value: {"value": 18.61, "unit": "mm"}
